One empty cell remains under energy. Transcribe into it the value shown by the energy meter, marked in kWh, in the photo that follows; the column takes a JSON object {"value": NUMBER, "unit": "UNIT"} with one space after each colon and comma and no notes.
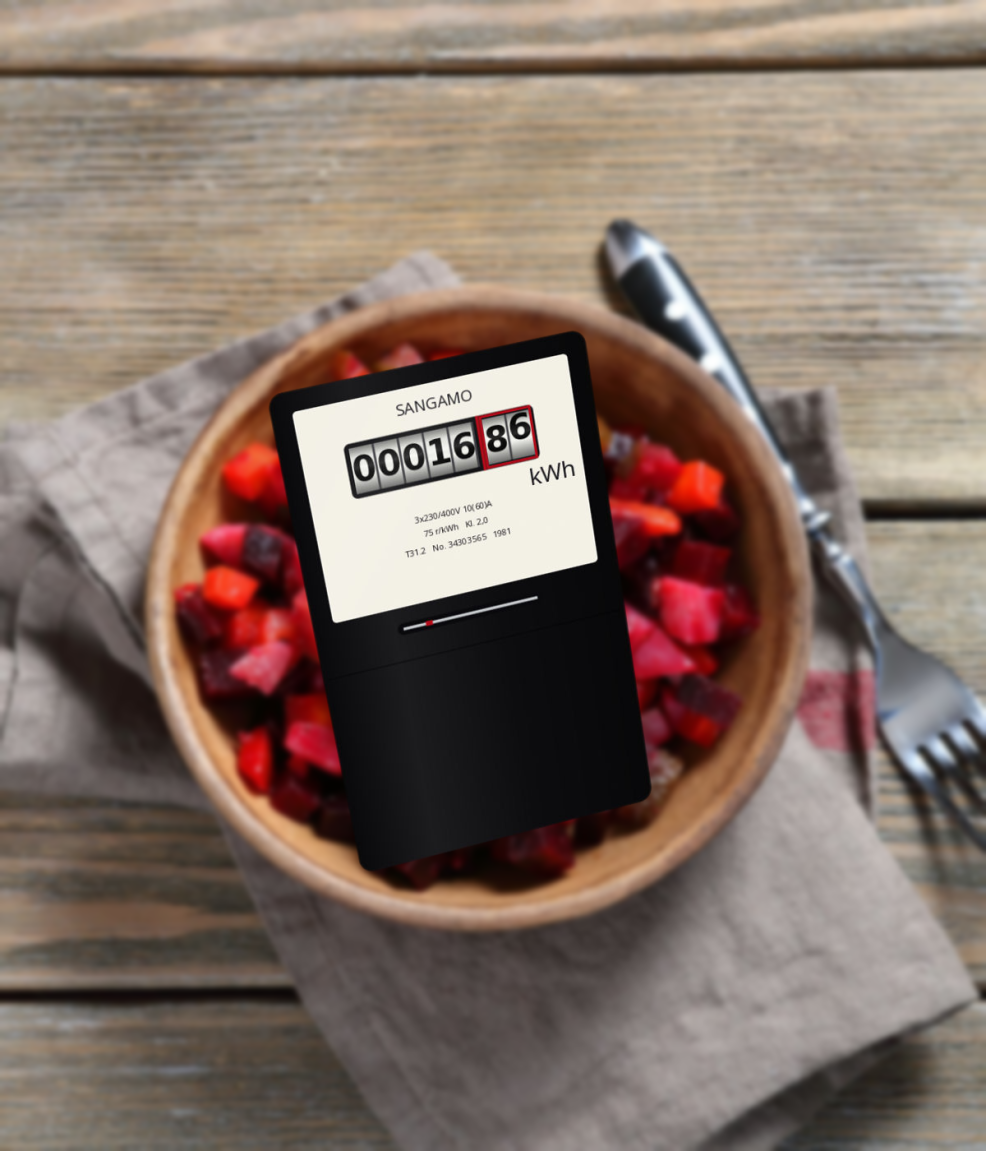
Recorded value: {"value": 16.86, "unit": "kWh"}
